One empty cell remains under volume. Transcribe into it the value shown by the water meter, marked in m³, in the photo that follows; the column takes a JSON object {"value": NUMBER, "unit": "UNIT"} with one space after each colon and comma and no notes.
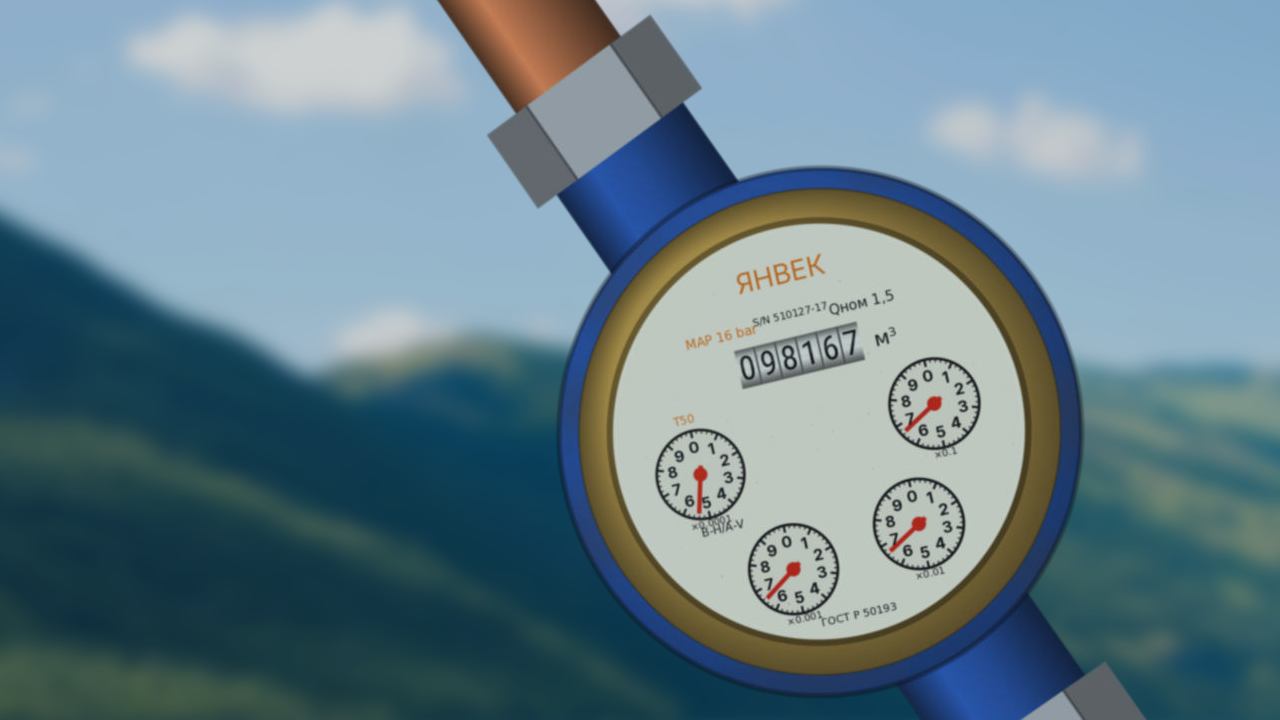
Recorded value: {"value": 98167.6665, "unit": "m³"}
